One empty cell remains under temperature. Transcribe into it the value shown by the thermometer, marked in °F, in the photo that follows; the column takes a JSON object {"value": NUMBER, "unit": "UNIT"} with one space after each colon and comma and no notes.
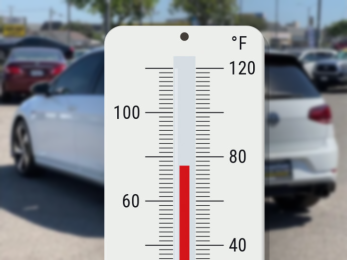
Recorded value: {"value": 76, "unit": "°F"}
